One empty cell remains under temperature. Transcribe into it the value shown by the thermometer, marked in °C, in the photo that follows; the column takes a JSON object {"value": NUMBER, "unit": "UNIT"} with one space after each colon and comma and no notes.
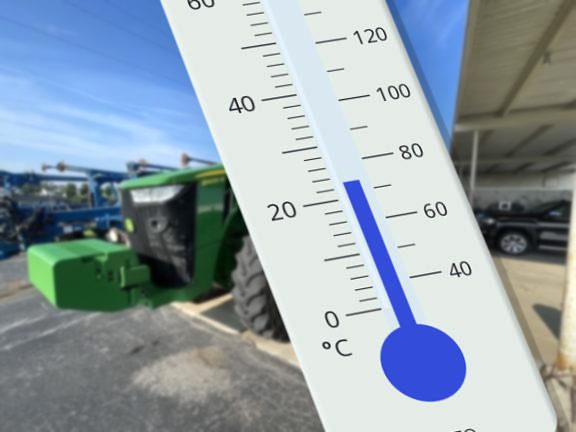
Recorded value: {"value": 23, "unit": "°C"}
